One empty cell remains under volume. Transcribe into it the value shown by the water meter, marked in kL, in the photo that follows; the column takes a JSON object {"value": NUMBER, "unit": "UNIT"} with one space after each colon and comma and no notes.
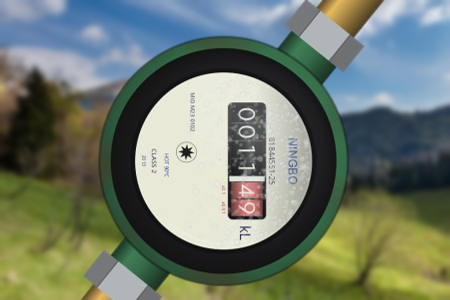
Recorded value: {"value": 11.49, "unit": "kL"}
